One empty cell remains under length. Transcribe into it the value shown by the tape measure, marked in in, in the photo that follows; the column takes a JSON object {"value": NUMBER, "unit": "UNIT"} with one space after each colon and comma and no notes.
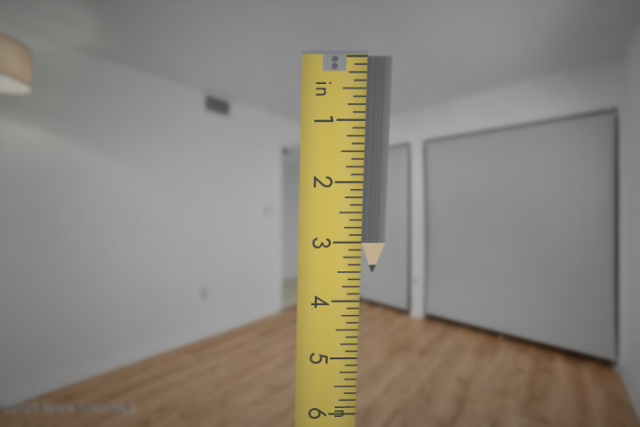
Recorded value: {"value": 3.5, "unit": "in"}
